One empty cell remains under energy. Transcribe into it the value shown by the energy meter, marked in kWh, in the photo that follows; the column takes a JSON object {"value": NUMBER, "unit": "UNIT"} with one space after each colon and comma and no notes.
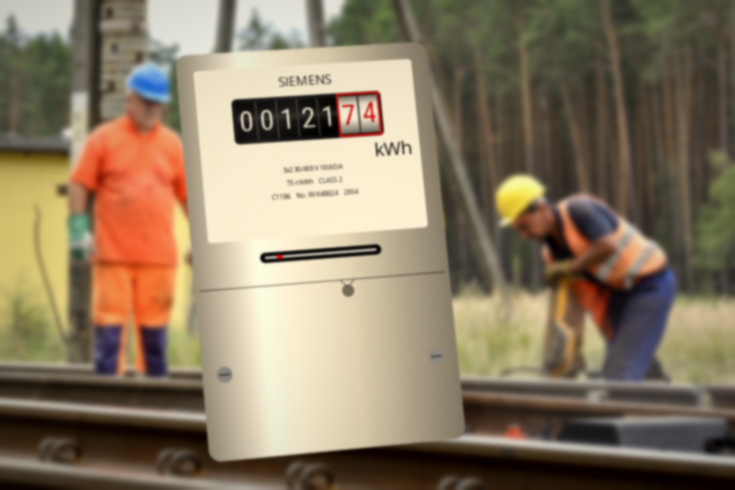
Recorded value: {"value": 121.74, "unit": "kWh"}
